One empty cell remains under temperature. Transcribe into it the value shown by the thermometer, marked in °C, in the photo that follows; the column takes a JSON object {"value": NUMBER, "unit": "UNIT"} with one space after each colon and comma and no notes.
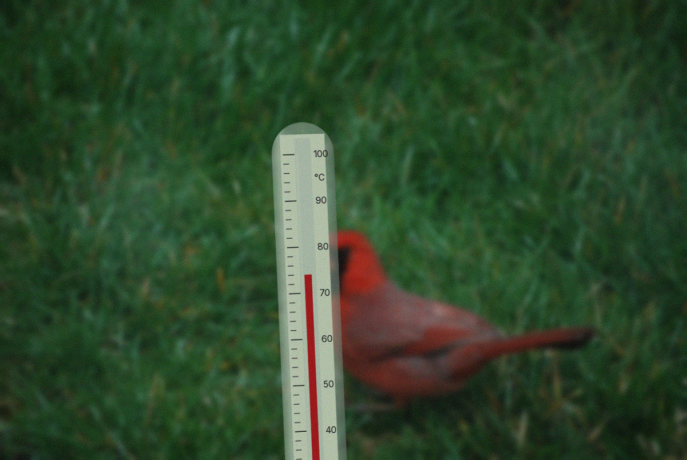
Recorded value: {"value": 74, "unit": "°C"}
